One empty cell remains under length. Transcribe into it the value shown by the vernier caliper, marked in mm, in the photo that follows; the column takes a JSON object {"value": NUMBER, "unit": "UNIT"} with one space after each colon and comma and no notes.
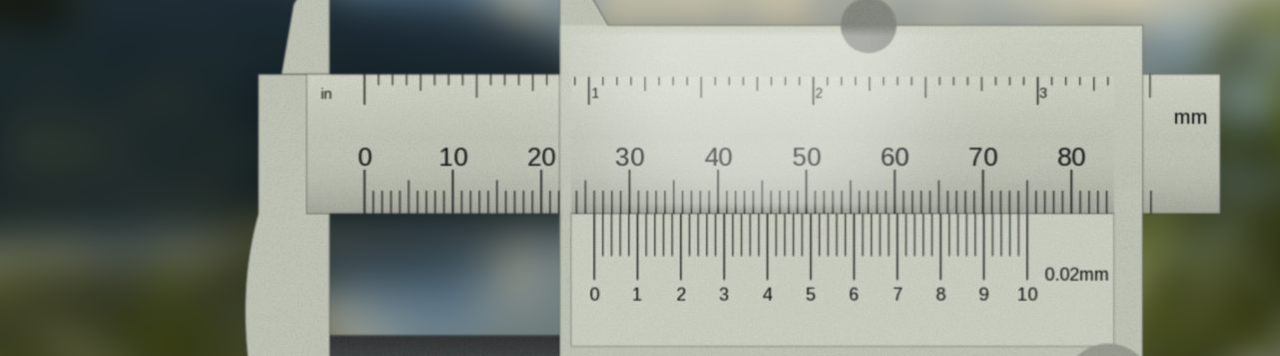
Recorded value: {"value": 26.0, "unit": "mm"}
